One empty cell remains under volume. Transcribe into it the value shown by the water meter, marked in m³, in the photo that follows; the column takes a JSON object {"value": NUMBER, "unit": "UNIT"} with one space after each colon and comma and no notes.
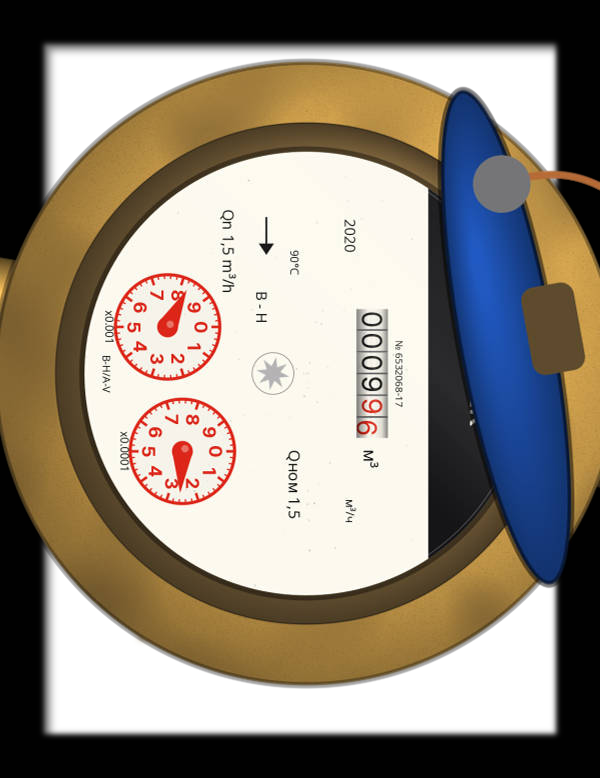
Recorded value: {"value": 9.9582, "unit": "m³"}
